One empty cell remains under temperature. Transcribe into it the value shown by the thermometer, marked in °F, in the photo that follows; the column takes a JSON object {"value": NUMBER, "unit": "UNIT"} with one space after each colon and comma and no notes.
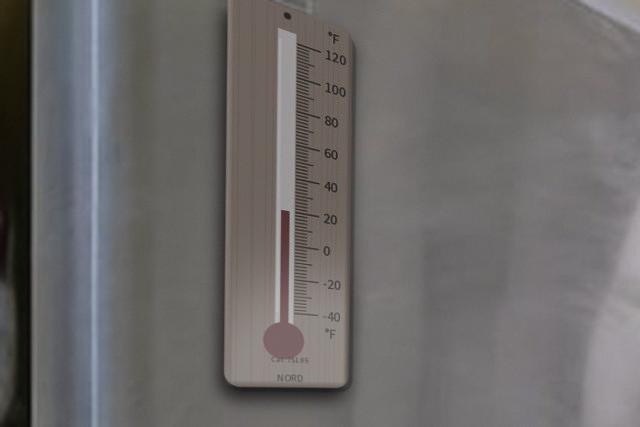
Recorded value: {"value": 20, "unit": "°F"}
